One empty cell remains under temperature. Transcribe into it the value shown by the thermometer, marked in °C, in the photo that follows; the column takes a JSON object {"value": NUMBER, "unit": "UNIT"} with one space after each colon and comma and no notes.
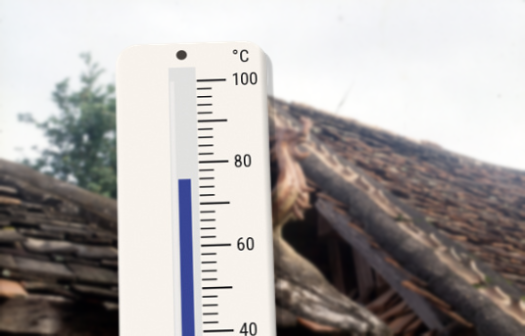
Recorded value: {"value": 76, "unit": "°C"}
